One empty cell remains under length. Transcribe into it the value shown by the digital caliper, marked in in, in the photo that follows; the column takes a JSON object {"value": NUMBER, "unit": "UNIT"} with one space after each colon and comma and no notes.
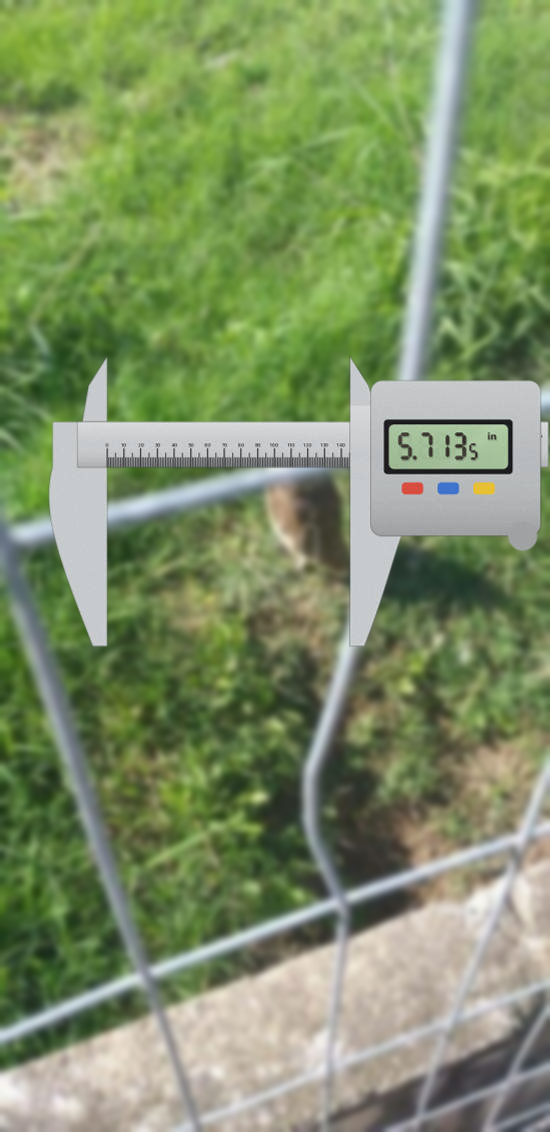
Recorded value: {"value": 5.7135, "unit": "in"}
